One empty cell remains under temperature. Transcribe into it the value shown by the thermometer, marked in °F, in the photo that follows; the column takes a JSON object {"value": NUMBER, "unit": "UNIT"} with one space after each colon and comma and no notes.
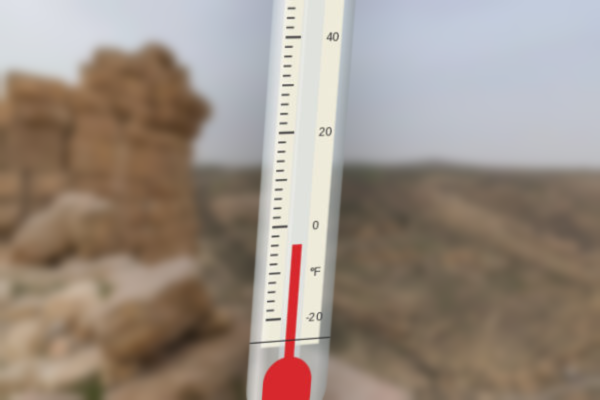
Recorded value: {"value": -4, "unit": "°F"}
